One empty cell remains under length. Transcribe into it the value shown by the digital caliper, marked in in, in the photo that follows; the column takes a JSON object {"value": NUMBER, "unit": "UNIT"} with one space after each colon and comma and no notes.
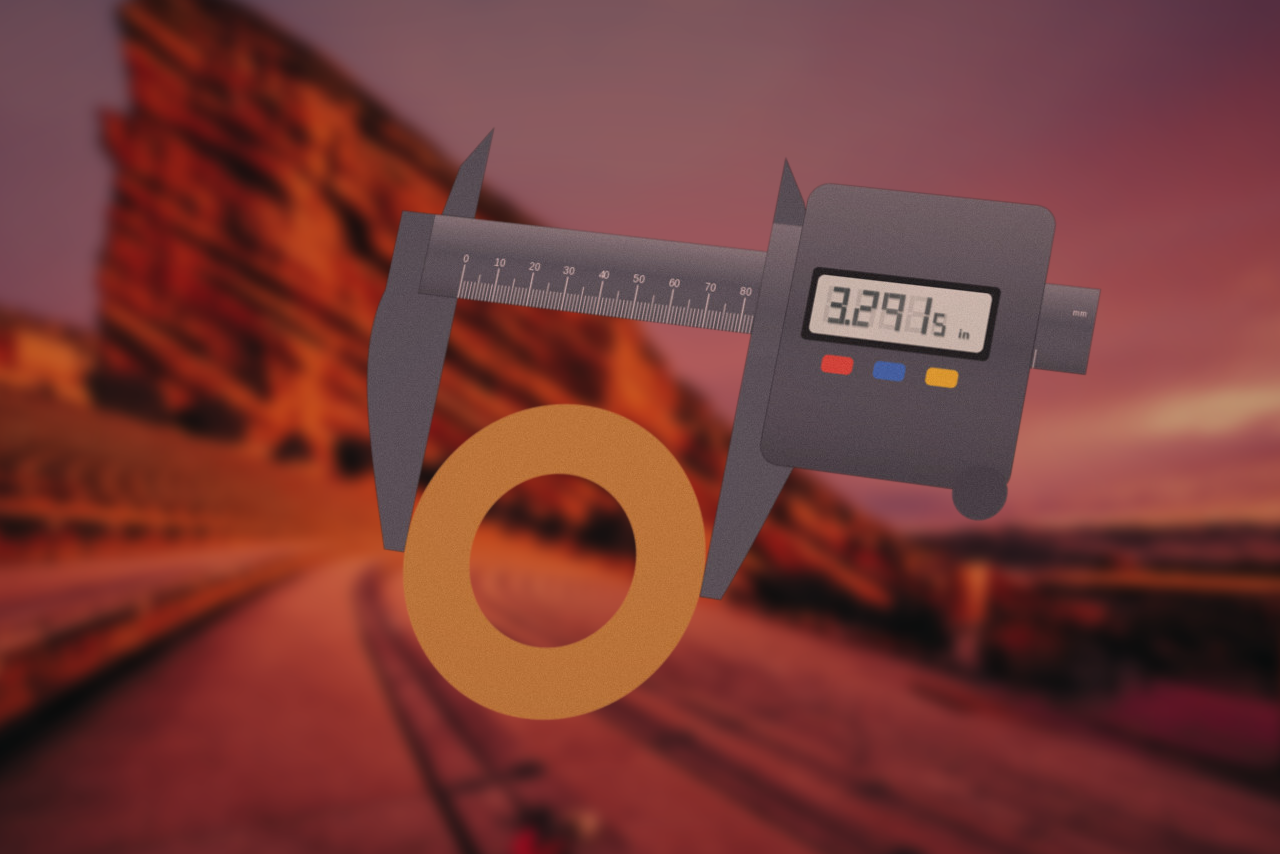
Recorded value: {"value": 3.2915, "unit": "in"}
